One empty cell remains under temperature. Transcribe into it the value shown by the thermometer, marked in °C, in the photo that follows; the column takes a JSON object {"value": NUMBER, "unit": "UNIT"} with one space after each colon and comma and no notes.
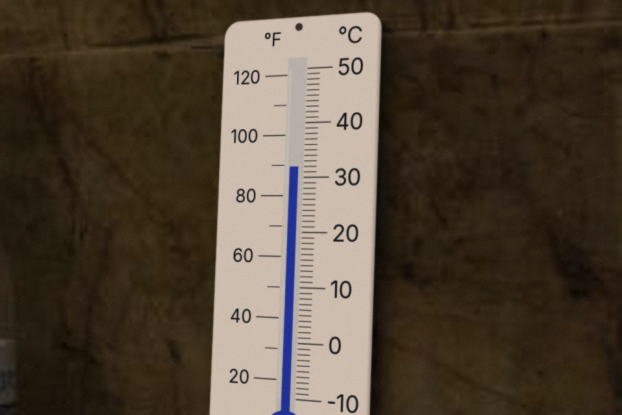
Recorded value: {"value": 32, "unit": "°C"}
